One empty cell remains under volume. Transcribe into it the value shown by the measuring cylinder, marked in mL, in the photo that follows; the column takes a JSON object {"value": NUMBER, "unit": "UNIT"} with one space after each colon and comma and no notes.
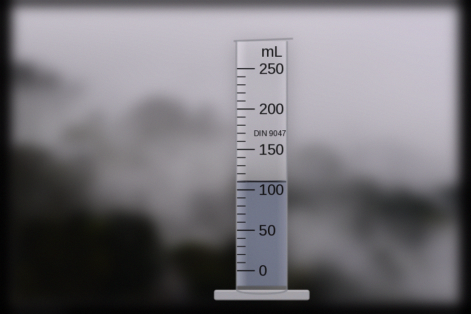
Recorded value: {"value": 110, "unit": "mL"}
